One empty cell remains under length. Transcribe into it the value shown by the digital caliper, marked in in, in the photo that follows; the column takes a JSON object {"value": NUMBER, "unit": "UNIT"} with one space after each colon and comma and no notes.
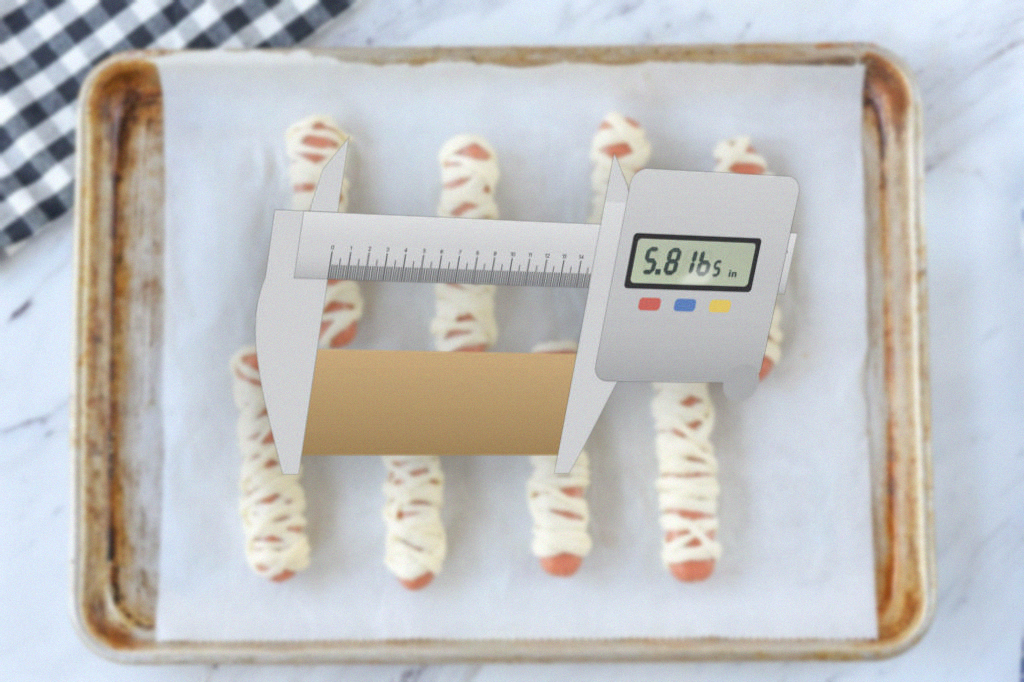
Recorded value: {"value": 5.8165, "unit": "in"}
